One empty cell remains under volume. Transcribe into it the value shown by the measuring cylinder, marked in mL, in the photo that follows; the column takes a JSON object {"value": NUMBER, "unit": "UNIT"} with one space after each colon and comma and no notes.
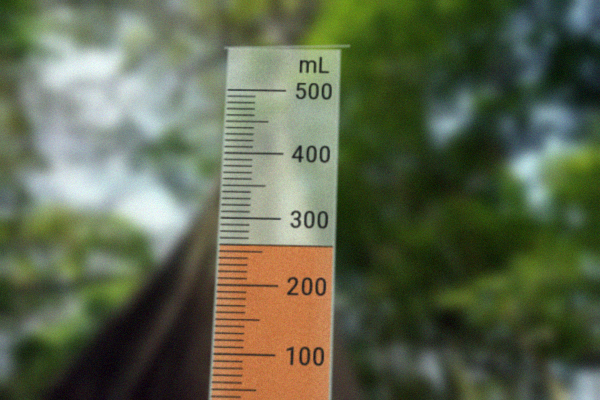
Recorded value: {"value": 260, "unit": "mL"}
